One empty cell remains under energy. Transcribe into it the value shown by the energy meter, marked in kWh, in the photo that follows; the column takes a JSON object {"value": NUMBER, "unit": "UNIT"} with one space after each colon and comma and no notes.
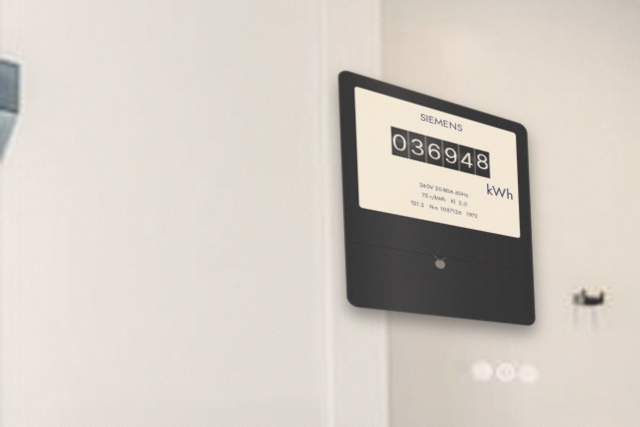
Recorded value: {"value": 36948, "unit": "kWh"}
